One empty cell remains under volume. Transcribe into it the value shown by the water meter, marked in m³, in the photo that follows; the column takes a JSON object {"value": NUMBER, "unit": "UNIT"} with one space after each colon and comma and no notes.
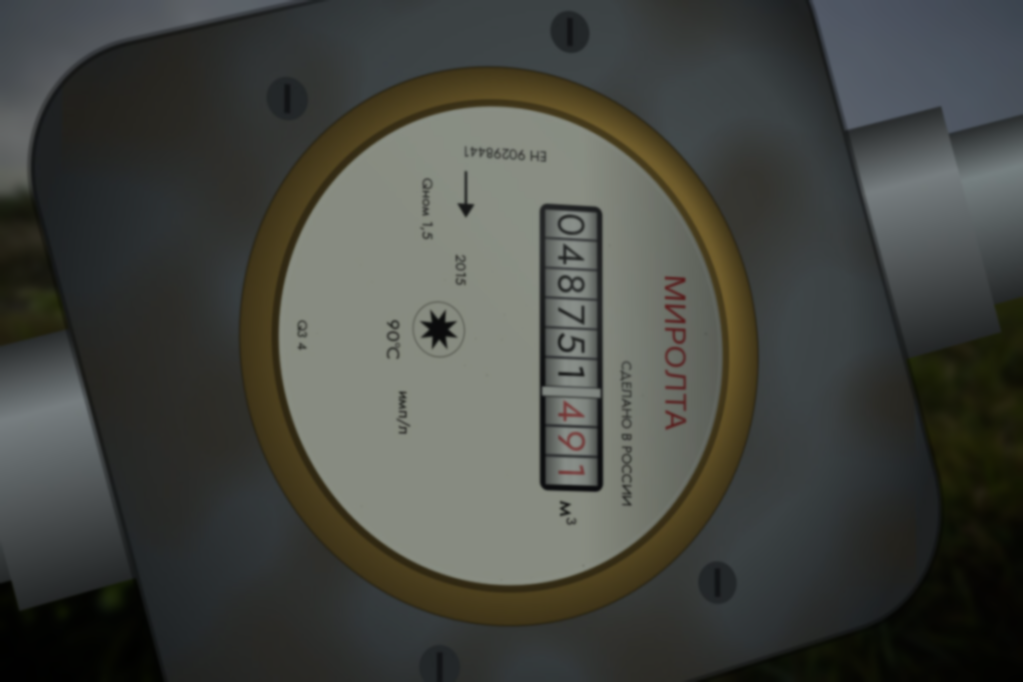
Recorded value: {"value": 48751.491, "unit": "m³"}
